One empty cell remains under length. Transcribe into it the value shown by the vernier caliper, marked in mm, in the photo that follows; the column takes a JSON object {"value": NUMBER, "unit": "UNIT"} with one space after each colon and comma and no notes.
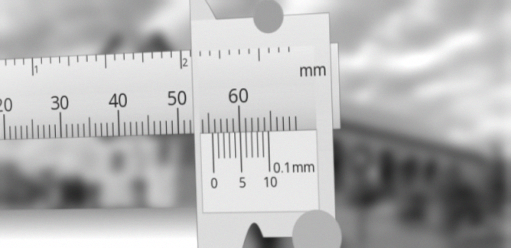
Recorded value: {"value": 55.6, "unit": "mm"}
